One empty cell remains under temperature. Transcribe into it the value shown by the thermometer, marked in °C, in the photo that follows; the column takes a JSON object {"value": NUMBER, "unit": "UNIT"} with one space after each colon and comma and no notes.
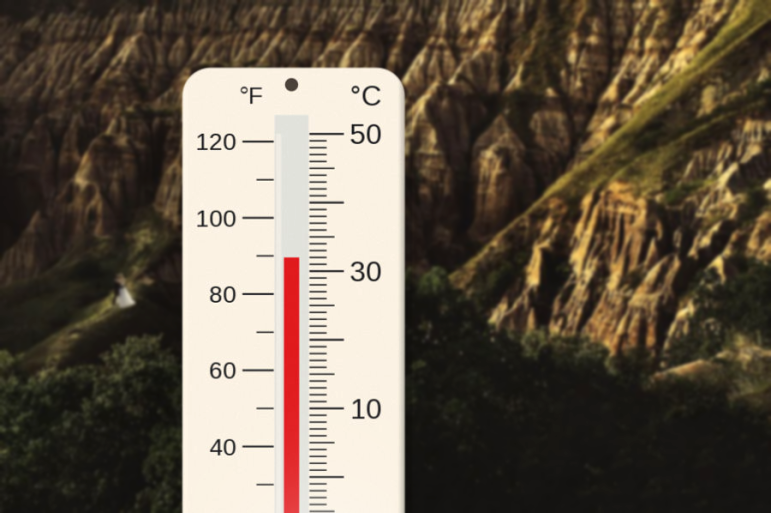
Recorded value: {"value": 32, "unit": "°C"}
